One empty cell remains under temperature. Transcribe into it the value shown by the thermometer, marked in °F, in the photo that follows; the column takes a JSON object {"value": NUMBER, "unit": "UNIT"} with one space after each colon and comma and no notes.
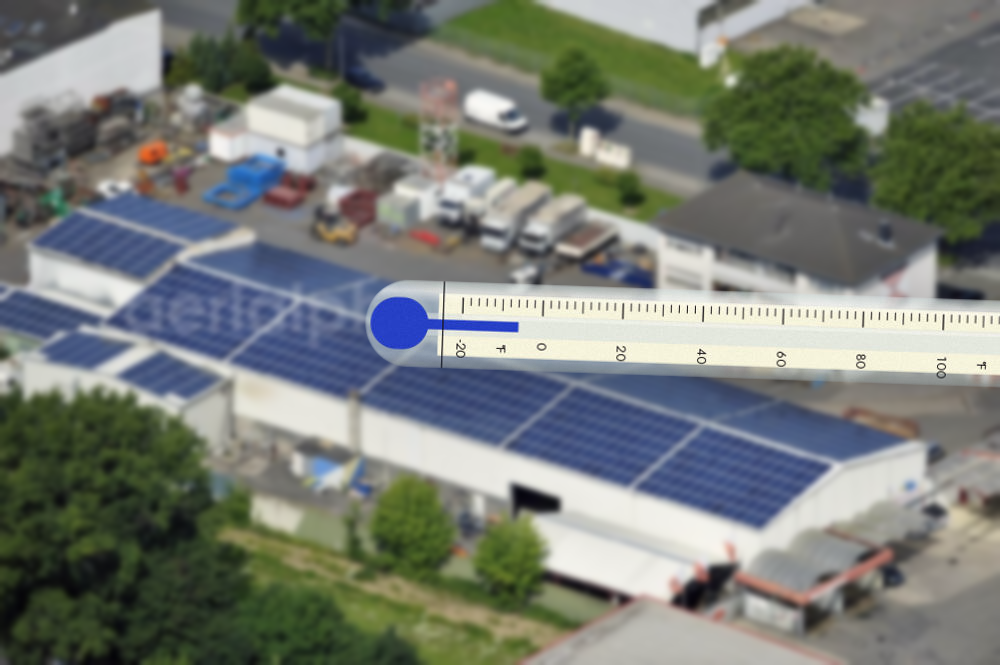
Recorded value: {"value": -6, "unit": "°F"}
